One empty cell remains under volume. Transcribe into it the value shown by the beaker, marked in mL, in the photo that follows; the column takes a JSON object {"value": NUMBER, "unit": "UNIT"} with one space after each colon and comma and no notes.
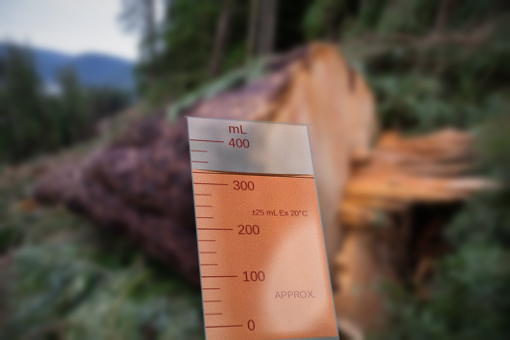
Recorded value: {"value": 325, "unit": "mL"}
